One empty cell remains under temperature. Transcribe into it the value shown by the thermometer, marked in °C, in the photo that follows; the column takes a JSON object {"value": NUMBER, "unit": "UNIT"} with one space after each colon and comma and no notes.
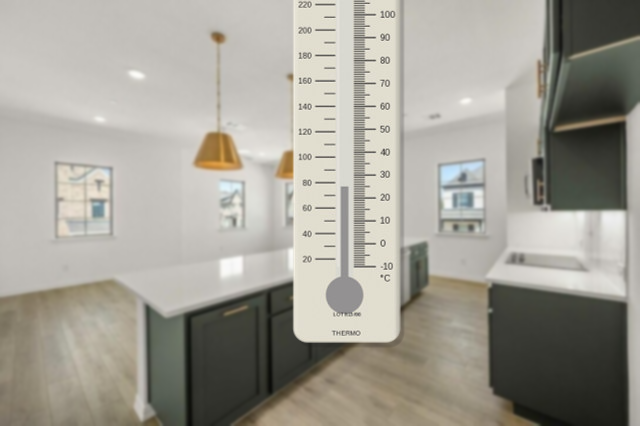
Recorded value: {"value": 25, "unit": "°C"}
